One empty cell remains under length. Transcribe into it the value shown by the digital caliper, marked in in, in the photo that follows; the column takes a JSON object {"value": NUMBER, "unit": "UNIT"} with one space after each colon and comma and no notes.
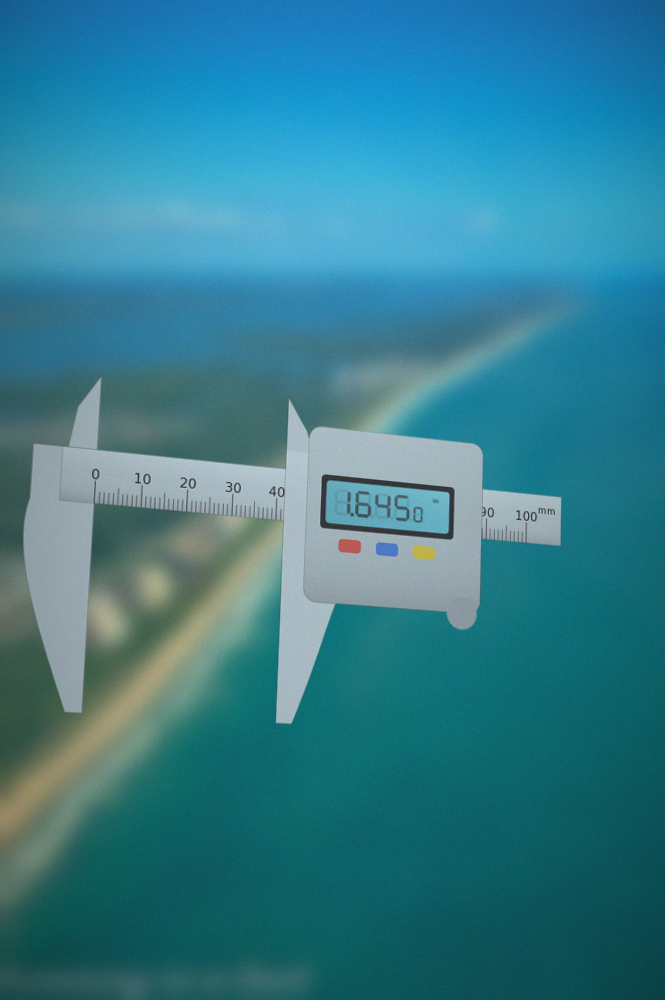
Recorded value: {"value": 1.6450, "unit": "in"}
